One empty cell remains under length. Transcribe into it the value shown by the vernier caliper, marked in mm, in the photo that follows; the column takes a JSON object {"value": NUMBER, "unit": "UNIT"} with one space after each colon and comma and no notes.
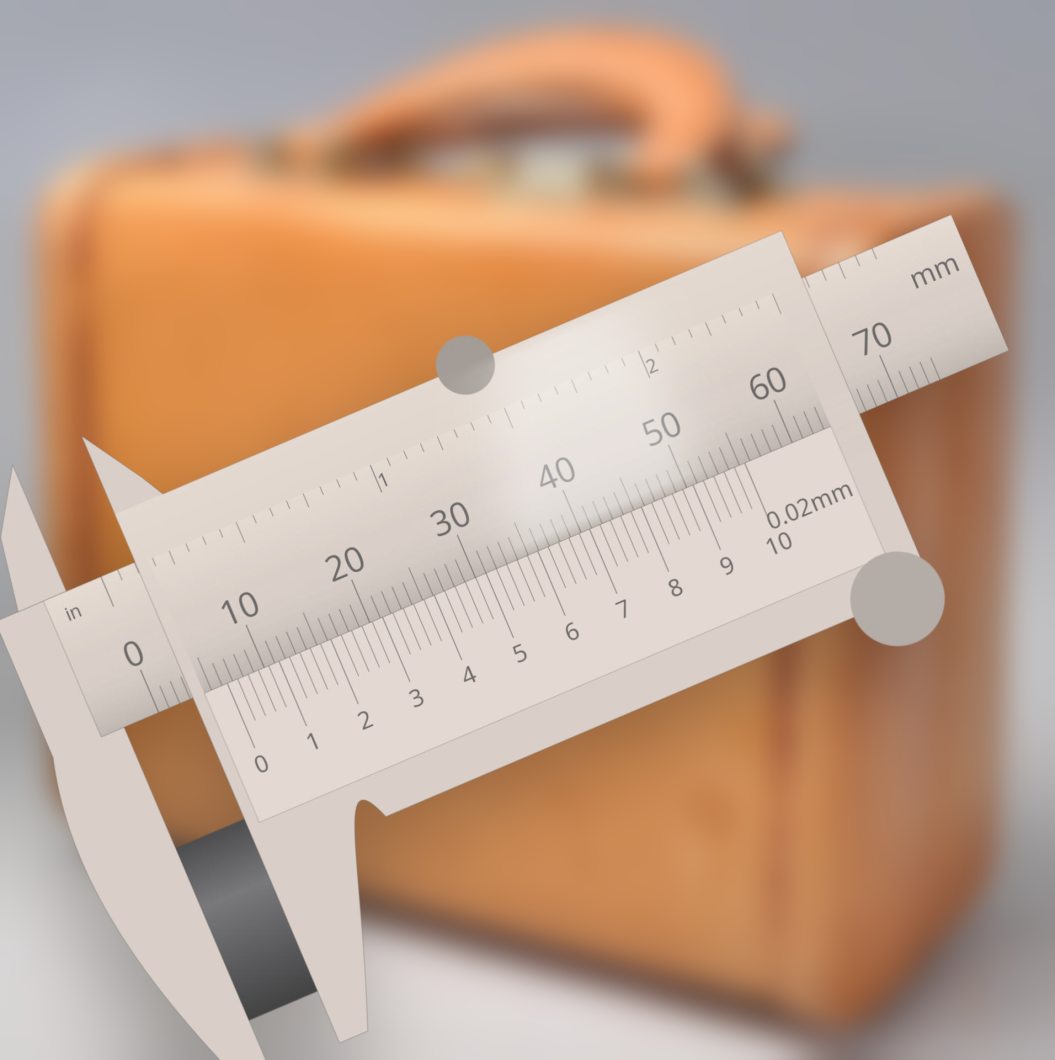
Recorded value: {"value": 6.5, "unit": "mm"}
